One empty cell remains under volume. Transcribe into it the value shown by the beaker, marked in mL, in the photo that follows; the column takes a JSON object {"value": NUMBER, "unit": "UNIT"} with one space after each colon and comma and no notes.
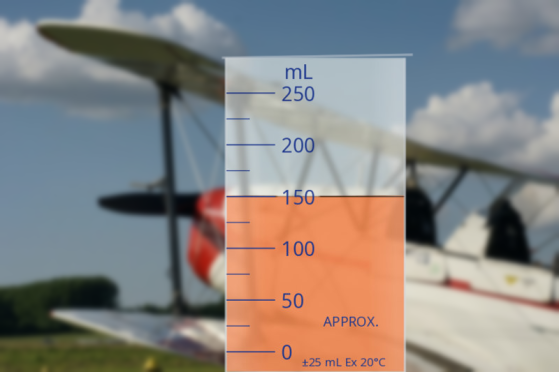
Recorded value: {"value": 150, "unit": "mL"}
